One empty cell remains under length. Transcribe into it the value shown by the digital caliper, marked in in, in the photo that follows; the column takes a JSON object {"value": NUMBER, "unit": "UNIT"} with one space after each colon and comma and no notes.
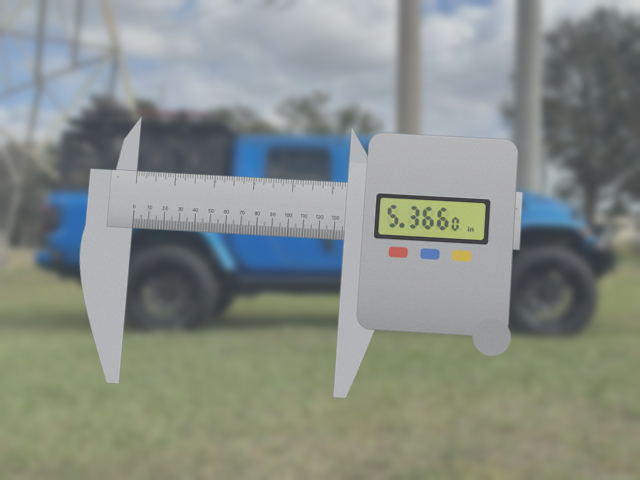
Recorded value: {"value": 5.3660, "unit": "in"}
